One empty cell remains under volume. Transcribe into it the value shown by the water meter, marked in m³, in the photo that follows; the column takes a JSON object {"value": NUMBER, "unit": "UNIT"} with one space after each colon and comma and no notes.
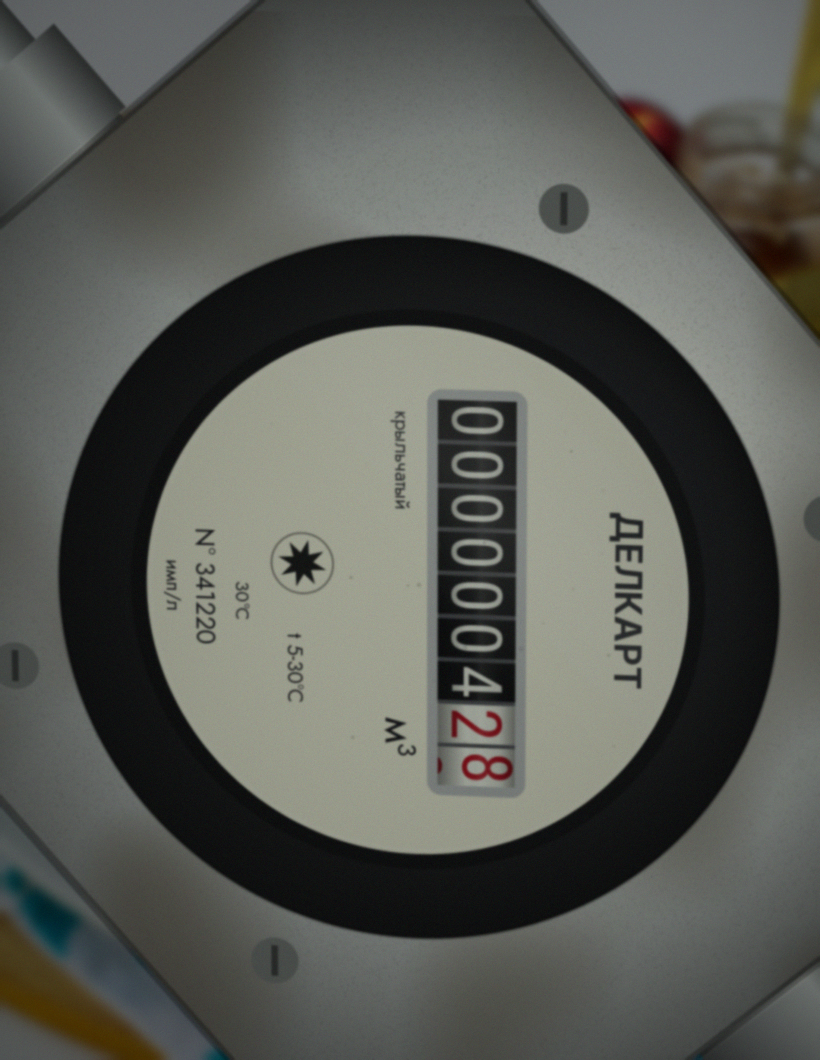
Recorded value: {"value": 4.28, "unit": "m³"}
